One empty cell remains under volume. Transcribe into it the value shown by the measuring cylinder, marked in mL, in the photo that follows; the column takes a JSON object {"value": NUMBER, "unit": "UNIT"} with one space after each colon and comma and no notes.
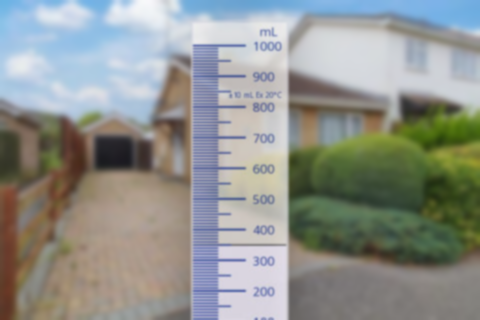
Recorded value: {"value": 350, "unit": "mL"}
